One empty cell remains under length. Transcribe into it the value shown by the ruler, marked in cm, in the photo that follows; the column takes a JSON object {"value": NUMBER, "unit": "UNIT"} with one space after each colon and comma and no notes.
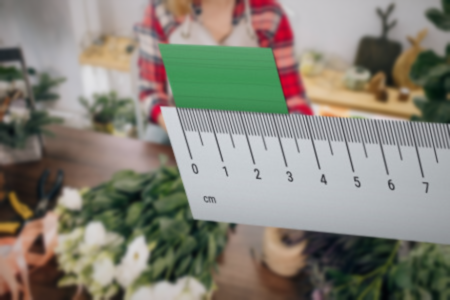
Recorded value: {"value": 3.5, "unit": "cm"}
